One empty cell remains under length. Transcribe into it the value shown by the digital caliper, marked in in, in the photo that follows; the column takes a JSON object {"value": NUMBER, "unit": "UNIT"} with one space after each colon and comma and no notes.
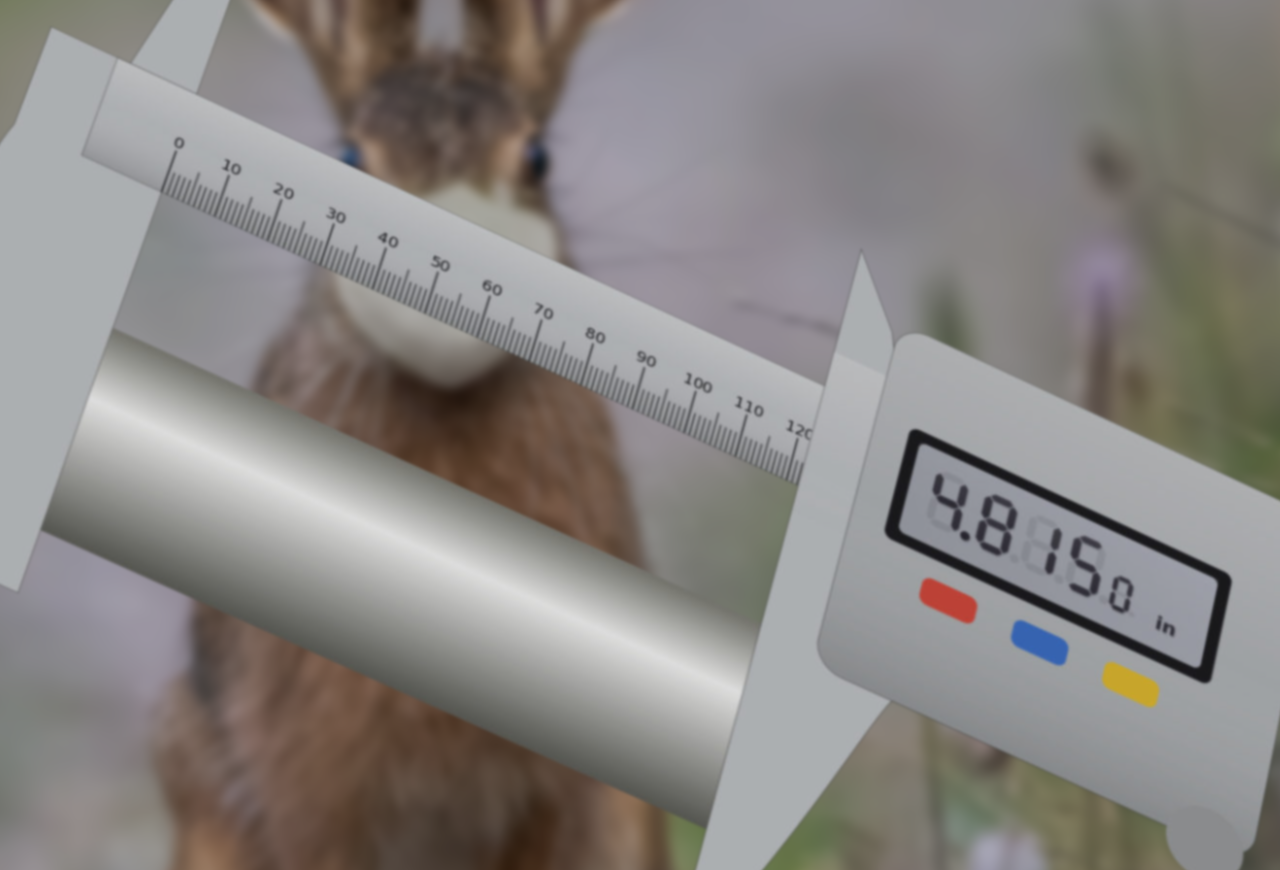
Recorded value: {"value": 4.8150, "unit": "in"}
